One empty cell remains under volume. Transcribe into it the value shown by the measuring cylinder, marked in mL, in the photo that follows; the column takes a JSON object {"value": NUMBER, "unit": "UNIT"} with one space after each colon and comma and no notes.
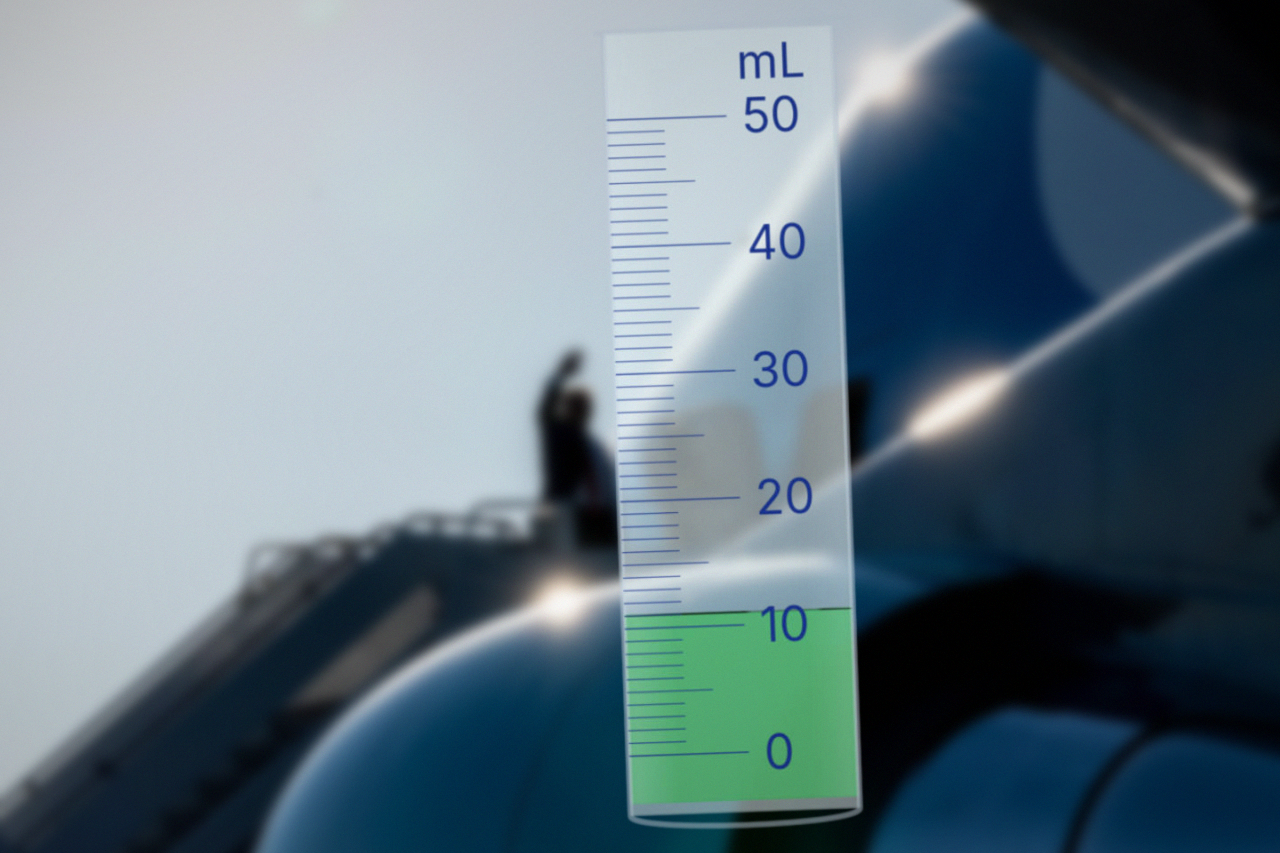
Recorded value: {"value": 11, "unit": "mL"}
